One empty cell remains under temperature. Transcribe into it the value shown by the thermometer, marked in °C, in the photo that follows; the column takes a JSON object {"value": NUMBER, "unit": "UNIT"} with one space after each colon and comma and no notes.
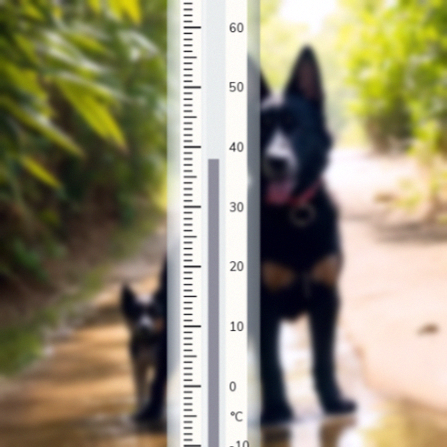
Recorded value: {"value": 38, "unit": "°C"}
